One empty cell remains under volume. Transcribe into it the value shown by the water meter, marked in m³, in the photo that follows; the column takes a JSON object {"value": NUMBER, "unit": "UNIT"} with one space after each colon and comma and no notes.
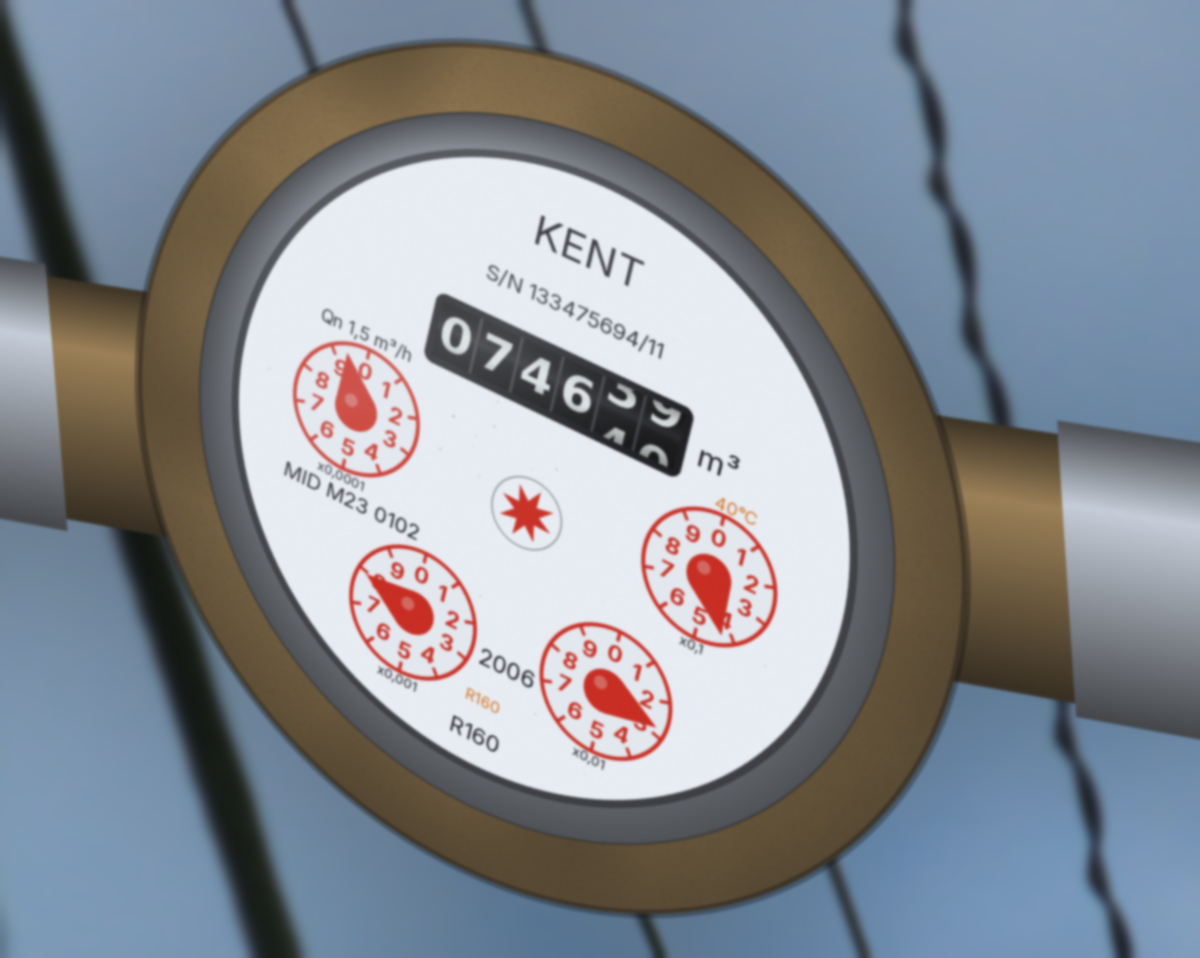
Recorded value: {"value": 74639.4279, "unit": "m³"}
